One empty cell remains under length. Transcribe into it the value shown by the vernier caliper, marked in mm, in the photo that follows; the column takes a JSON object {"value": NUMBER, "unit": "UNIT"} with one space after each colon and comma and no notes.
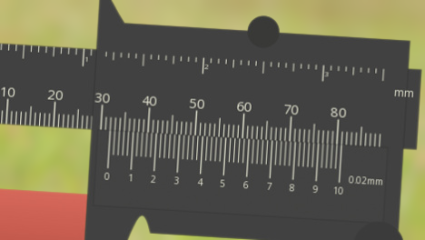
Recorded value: {"value": 32.0, "unit": "mm"}
